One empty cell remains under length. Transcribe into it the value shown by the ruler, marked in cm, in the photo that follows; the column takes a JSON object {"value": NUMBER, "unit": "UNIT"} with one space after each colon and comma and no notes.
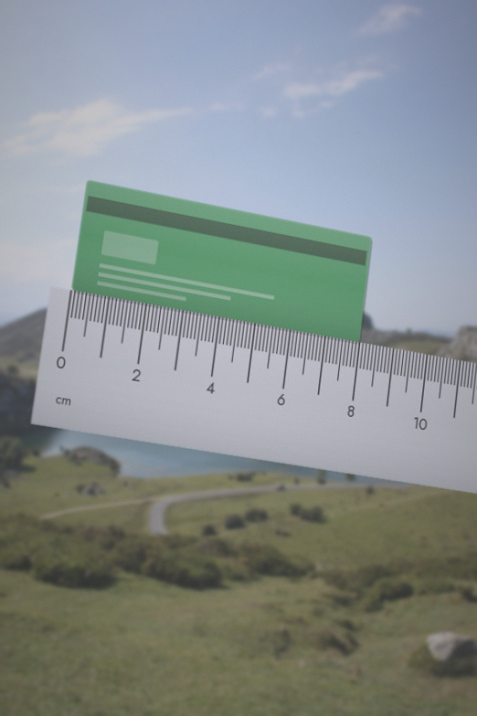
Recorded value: {"value": 8, "unit": "cm"}
